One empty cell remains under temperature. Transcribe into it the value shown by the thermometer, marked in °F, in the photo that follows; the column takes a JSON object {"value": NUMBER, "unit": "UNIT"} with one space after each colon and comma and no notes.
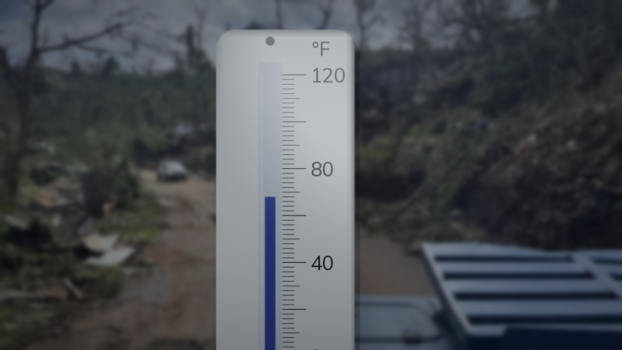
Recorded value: {"value": 68, "unit": "°F"}
